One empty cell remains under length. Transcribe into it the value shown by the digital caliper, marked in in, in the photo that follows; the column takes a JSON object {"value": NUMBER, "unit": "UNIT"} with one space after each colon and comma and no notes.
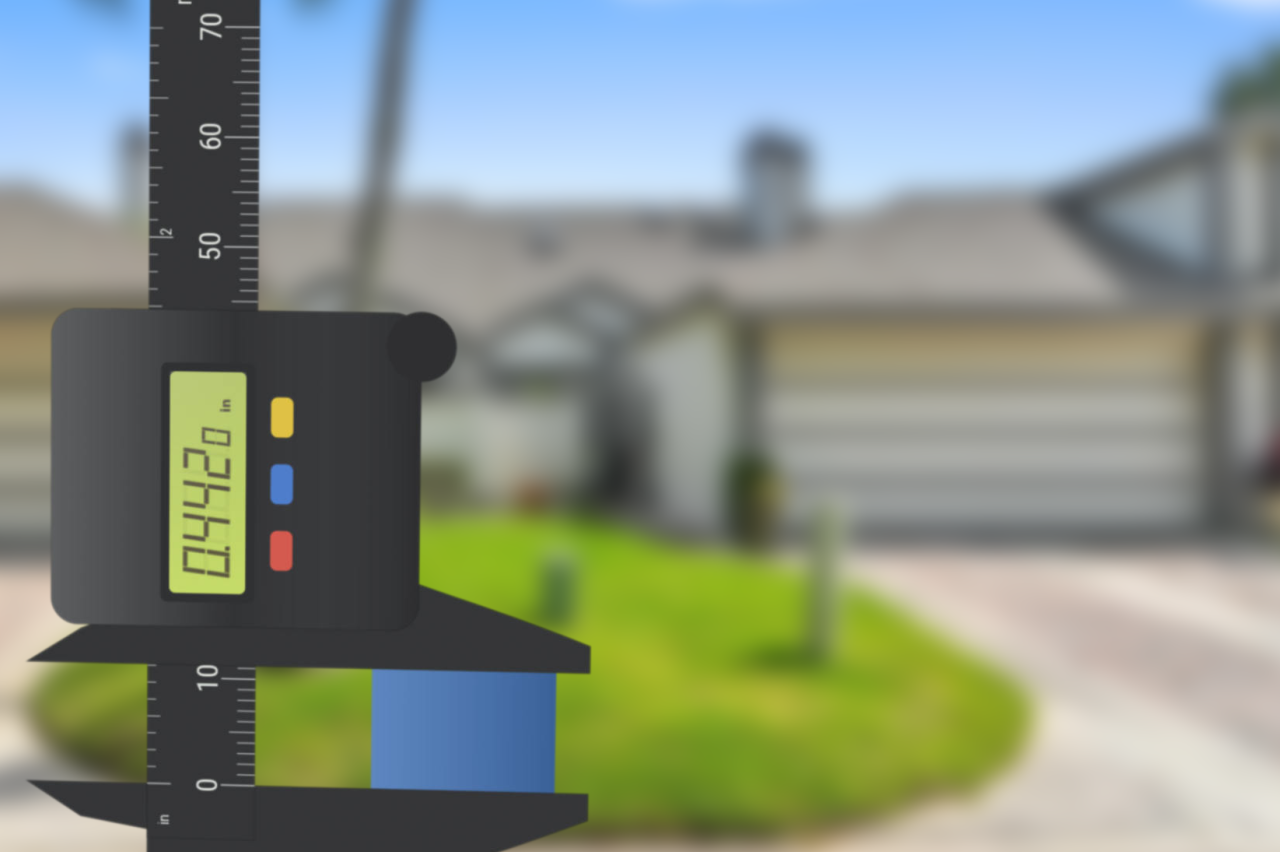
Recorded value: {"value": 0.4420, "unit": "in"}
